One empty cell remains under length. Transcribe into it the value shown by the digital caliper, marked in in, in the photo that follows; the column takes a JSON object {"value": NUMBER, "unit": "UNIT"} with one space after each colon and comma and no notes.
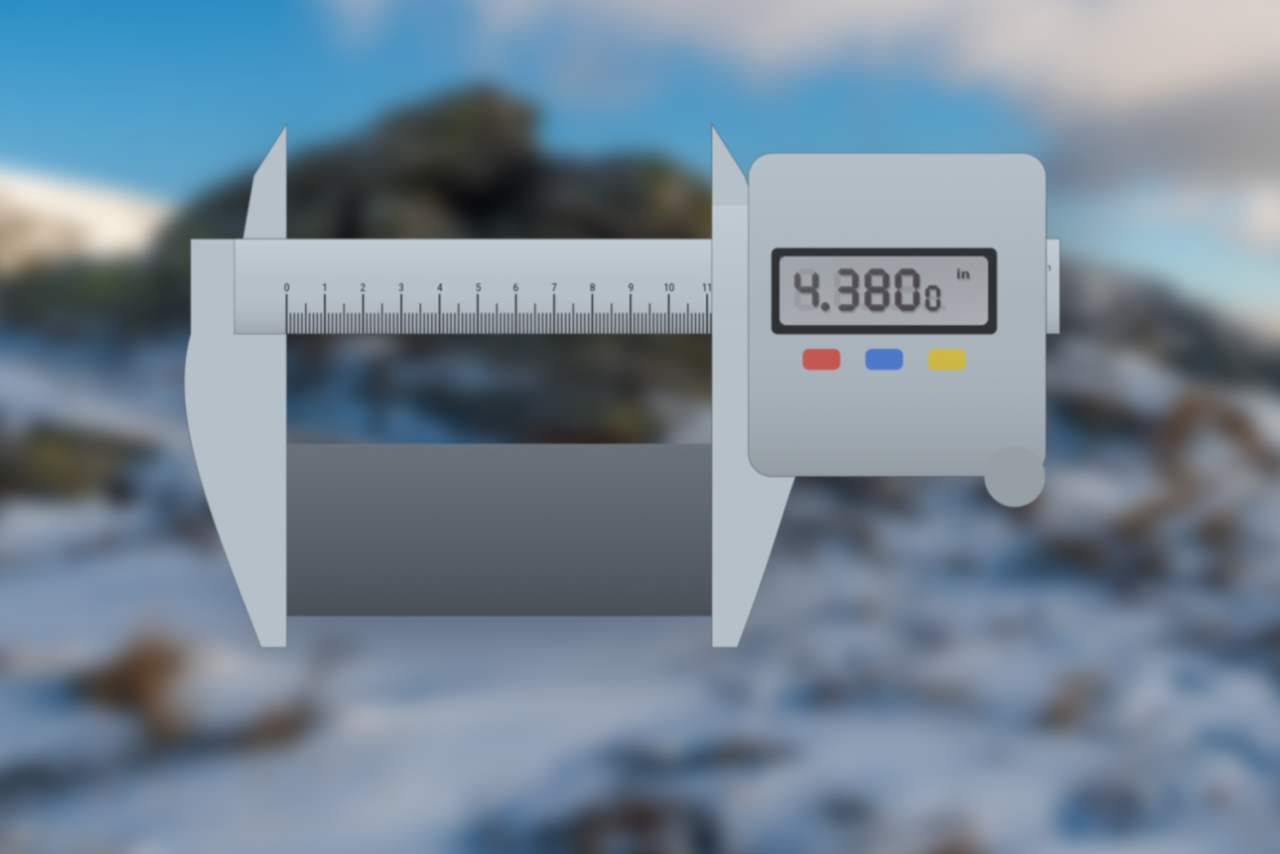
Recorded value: {"value": 4.3800, "unit": "in"}
